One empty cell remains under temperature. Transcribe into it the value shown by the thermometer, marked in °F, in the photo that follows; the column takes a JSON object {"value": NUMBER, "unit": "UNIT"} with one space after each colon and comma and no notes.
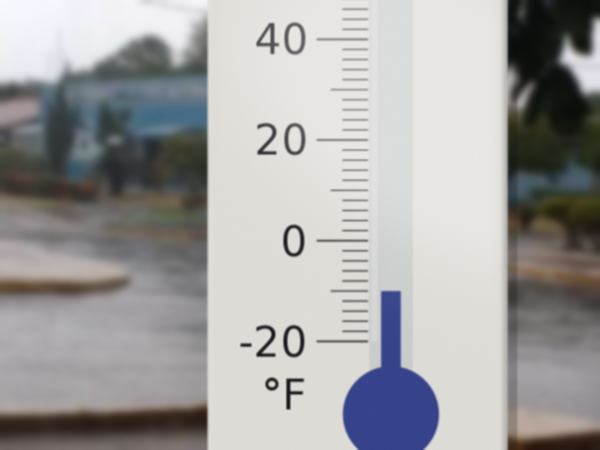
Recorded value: {"value": -10, "unit": "°F"}
